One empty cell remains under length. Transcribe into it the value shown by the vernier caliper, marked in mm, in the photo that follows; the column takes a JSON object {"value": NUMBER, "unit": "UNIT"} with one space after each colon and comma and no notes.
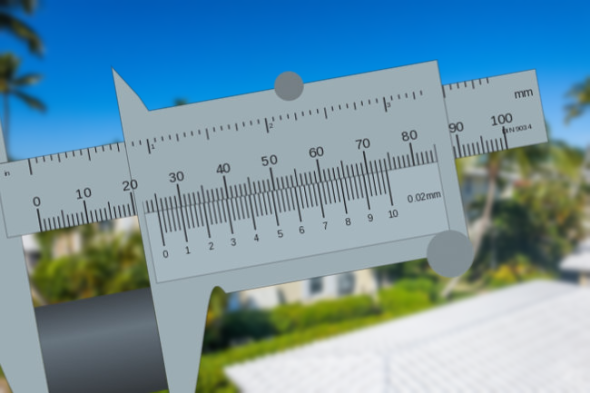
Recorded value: {"value": 25.0, "unit": "mm"}
